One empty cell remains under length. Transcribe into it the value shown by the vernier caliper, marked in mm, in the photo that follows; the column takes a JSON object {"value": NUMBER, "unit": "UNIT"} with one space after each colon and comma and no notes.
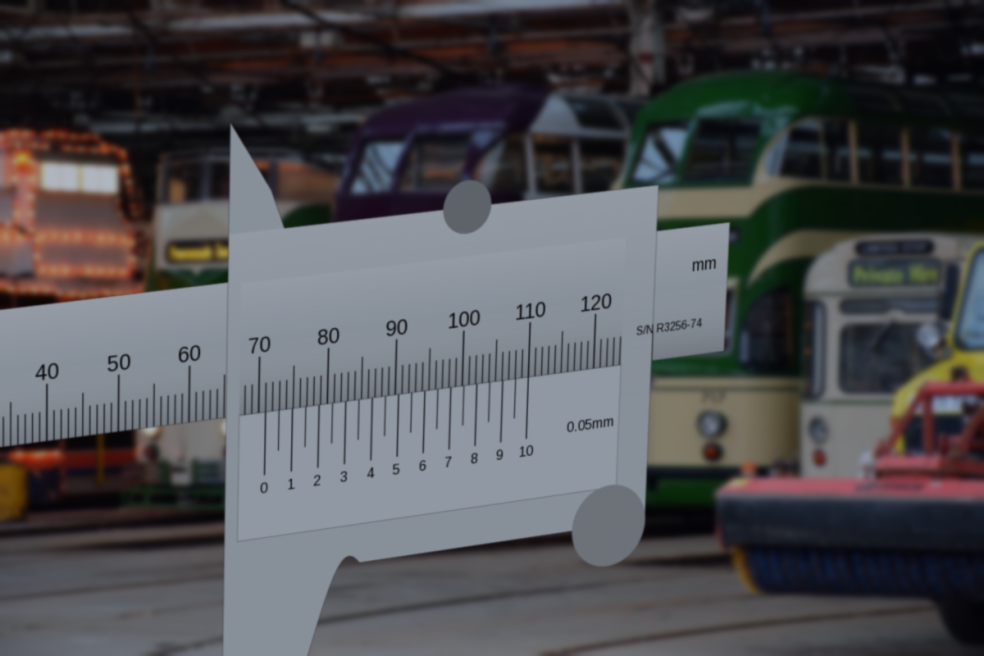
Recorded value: {"value": 71.0, "unit": "mm"}
